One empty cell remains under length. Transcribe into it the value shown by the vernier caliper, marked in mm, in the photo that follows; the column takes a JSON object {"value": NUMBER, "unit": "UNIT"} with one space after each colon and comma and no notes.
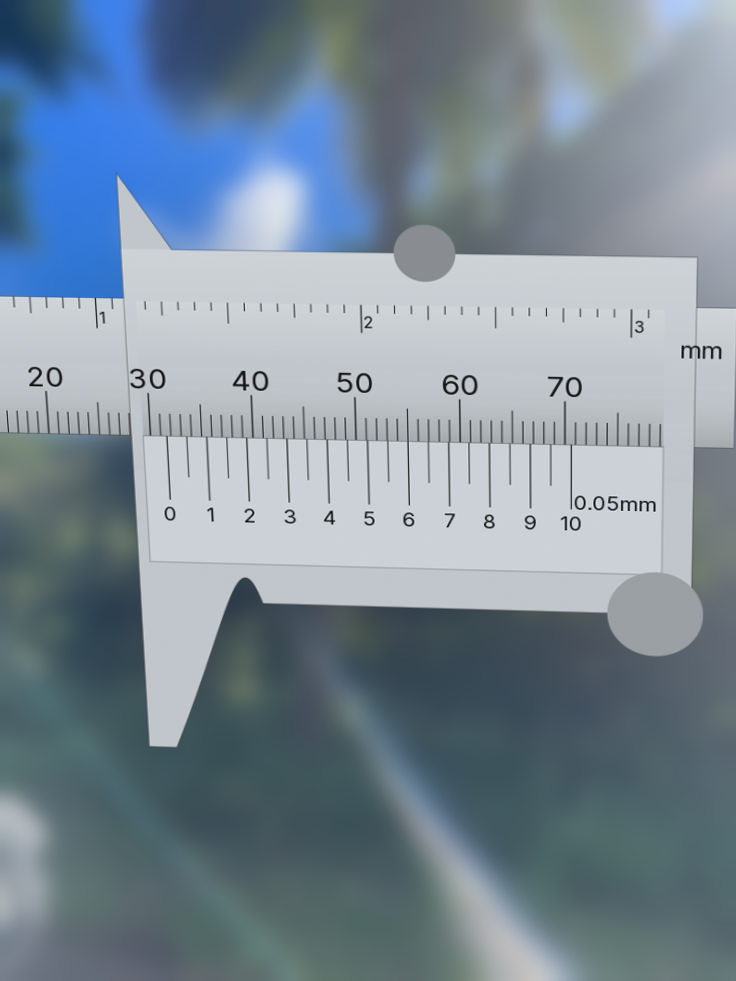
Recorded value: {"value": 31.6, "unit": "mm"}
